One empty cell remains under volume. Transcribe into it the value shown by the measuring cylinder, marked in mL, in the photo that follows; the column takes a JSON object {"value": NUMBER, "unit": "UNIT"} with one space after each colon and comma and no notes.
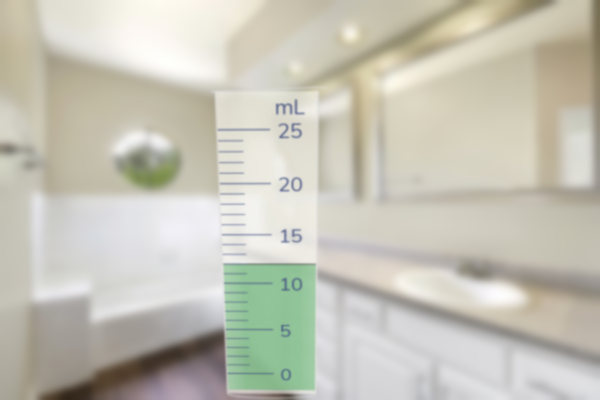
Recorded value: {"value": 12, "unit": "mL"}
